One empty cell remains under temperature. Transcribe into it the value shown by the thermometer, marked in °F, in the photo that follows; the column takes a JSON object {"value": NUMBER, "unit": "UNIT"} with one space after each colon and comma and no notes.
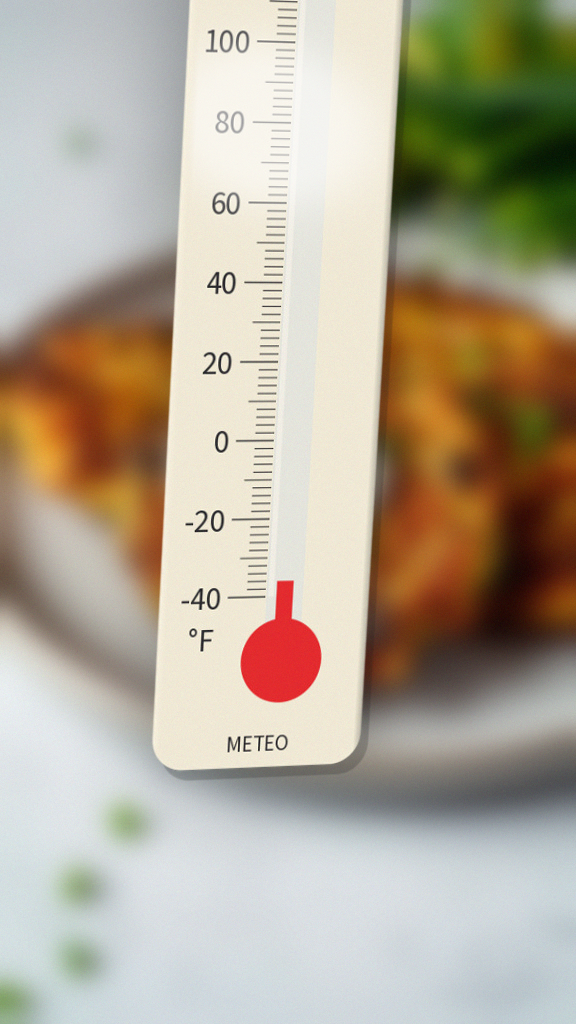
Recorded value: {"value": -36, "unit": "°F"}
